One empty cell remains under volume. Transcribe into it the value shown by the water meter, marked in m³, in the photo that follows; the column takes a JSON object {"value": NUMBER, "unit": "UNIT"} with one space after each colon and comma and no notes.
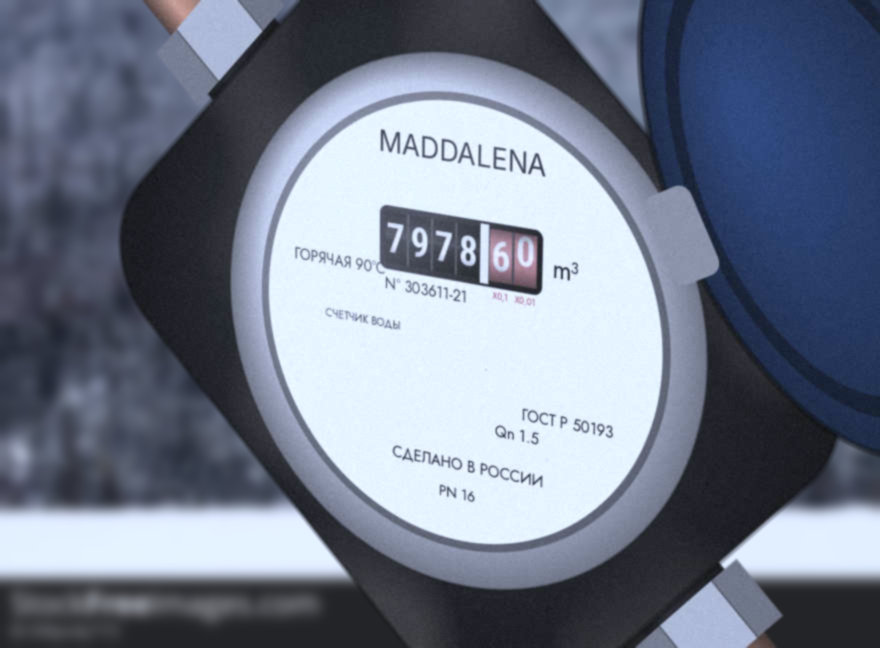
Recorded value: {"value": 7978.60, "unit": "m³"}
